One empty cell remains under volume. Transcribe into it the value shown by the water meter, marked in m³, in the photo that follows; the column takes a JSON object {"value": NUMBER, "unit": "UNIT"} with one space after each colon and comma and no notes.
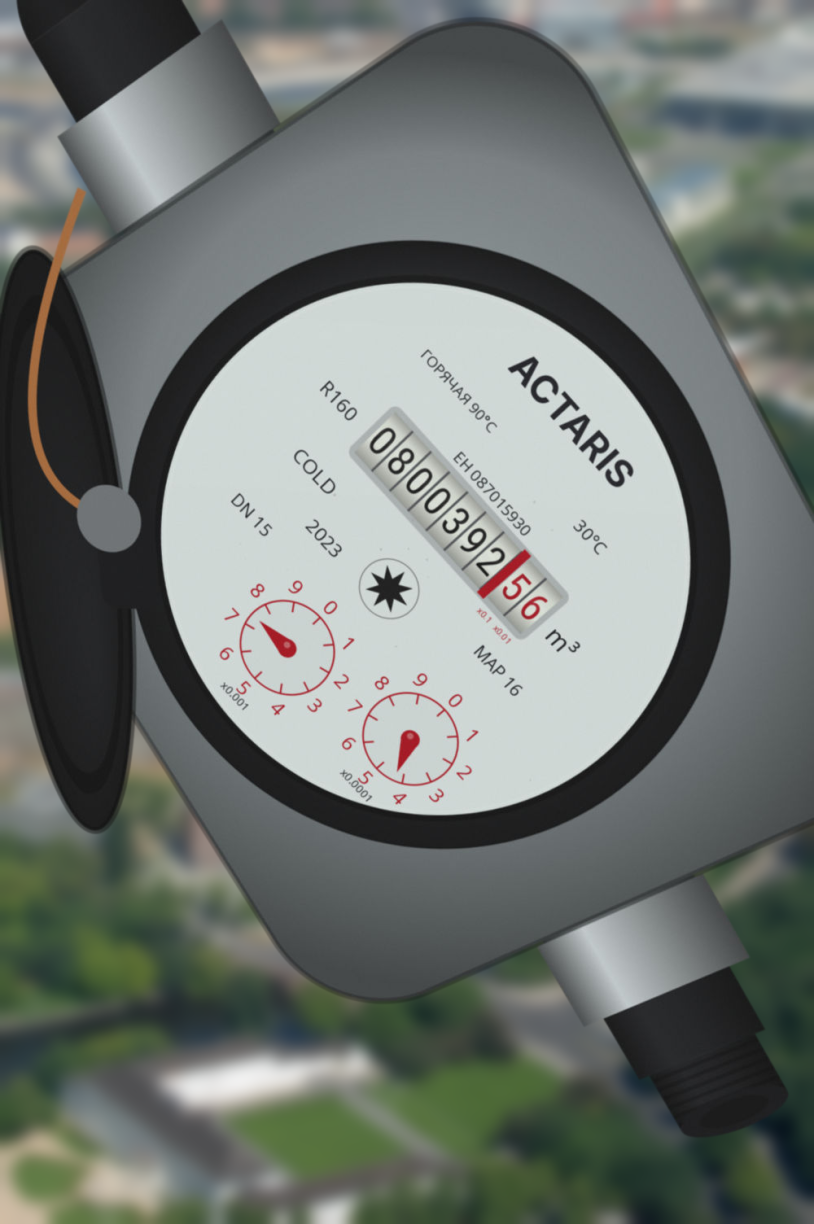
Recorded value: {"value": 800392.5674, "unit": "m³"}
